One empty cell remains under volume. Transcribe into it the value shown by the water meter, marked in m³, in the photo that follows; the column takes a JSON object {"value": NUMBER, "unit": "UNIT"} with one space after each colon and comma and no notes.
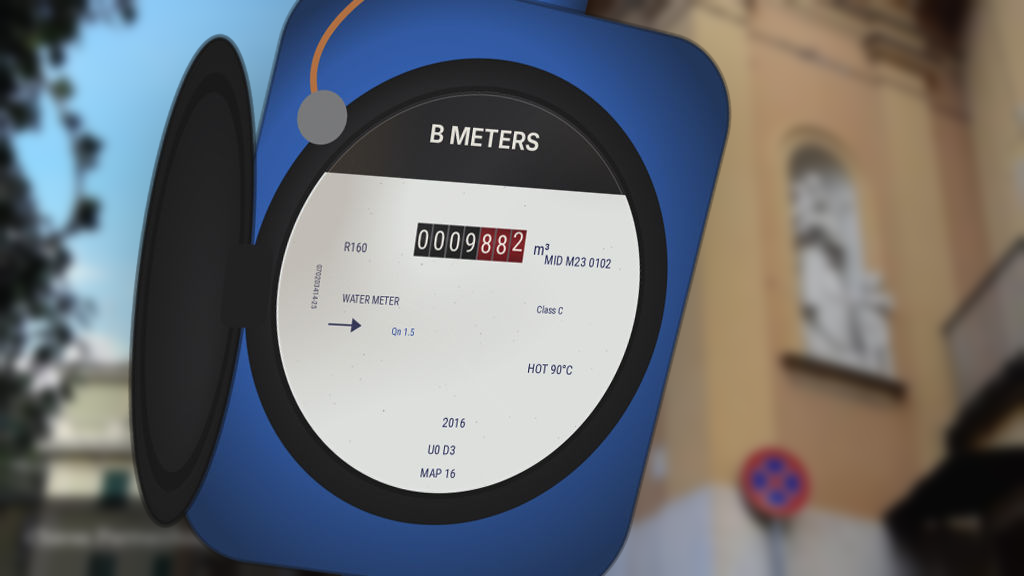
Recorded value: {"value": 9.882, "unit": "m³"}
